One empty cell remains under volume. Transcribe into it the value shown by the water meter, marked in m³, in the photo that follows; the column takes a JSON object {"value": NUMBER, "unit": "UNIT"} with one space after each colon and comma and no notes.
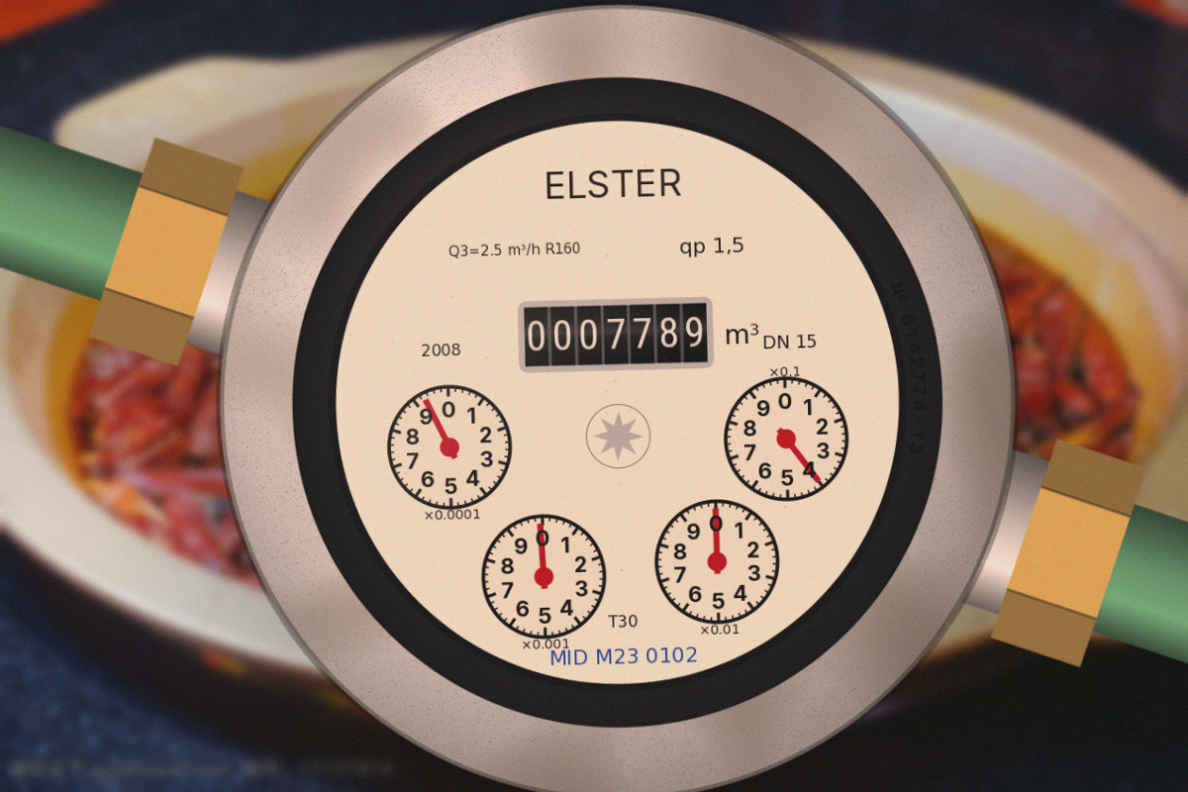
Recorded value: {"value": 7789.3999, "unit": "m³"}
